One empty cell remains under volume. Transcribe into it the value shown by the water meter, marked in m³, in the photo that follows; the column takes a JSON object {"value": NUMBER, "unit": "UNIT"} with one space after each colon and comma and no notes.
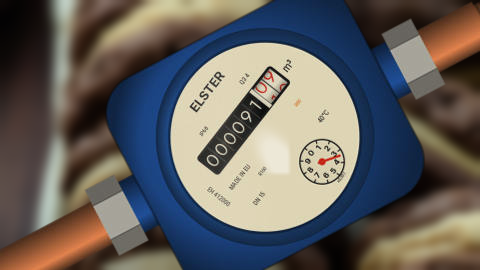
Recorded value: {"value": 91.093, "unit": "m³"}
